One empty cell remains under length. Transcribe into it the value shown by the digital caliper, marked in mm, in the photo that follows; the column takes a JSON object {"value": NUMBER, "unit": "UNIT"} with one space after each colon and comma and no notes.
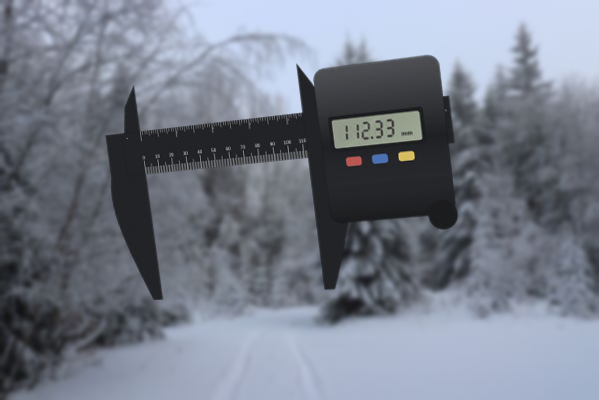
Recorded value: {"value": 112.33, "unit": "mm"}
